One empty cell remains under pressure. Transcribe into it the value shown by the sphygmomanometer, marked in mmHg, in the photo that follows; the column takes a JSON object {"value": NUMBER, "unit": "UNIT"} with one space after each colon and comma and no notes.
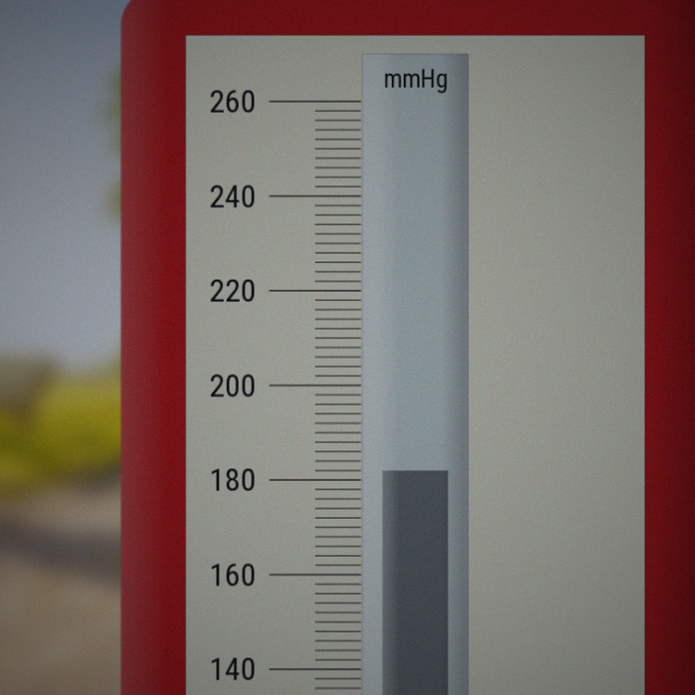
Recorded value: {"value": 182, "unit": "mmHg"}
